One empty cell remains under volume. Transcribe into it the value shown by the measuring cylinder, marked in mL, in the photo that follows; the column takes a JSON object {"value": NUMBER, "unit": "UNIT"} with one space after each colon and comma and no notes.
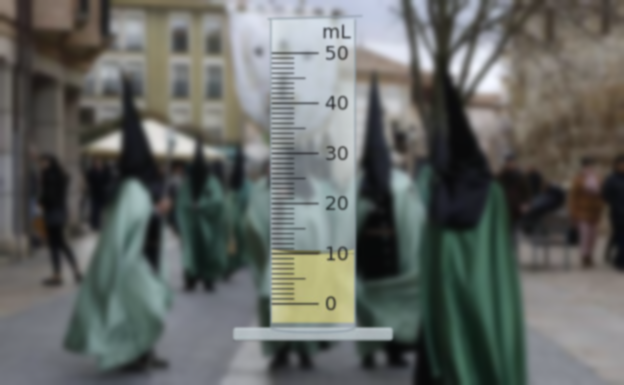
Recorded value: {"value": 10, "unit": "mL"}
